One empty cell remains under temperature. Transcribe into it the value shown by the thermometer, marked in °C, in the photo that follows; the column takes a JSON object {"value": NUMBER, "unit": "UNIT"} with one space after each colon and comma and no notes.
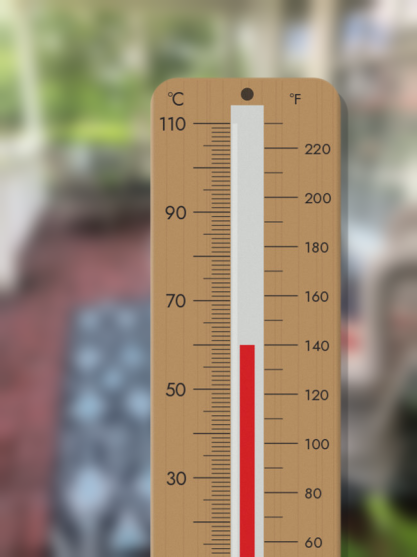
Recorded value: {"value": 60, "unit": "°C"}
